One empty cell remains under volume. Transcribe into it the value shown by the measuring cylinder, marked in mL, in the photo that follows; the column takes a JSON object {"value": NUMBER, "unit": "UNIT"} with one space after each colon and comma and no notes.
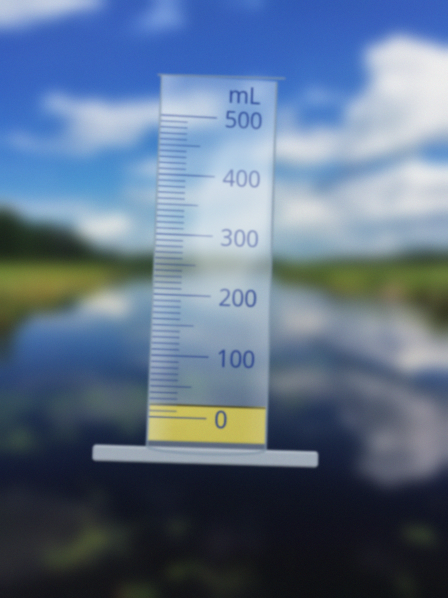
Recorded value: {"value": 20, "unit": "mL"}
